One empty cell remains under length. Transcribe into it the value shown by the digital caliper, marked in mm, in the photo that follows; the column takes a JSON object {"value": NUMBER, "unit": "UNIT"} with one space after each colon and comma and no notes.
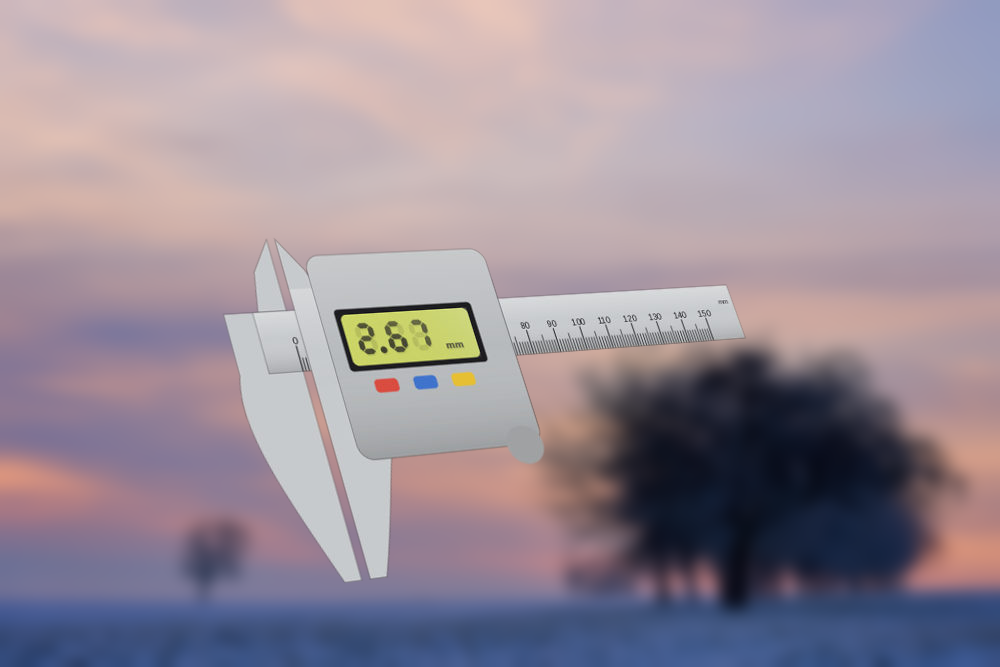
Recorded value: {"value": 2.67, "unit": "mm"}
